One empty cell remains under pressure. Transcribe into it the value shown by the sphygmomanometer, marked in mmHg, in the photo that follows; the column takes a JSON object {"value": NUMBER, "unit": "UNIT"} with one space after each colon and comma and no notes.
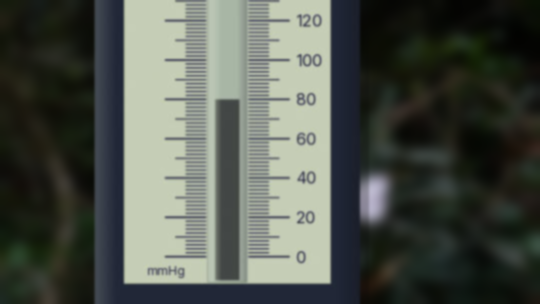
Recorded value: {"value": 80, "unit": "mmHg"}
